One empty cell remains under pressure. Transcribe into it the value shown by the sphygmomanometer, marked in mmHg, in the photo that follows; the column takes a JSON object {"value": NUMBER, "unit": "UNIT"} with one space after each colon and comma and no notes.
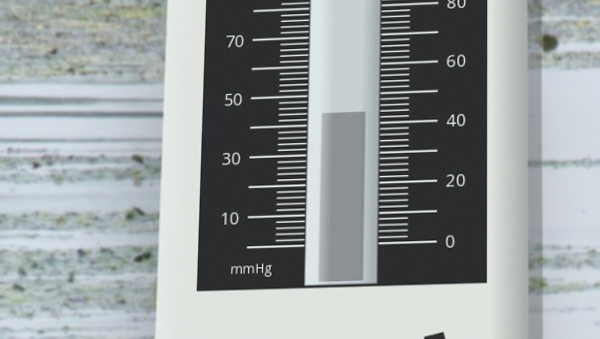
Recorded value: {"value": 44, "unit": "mmHg"}
